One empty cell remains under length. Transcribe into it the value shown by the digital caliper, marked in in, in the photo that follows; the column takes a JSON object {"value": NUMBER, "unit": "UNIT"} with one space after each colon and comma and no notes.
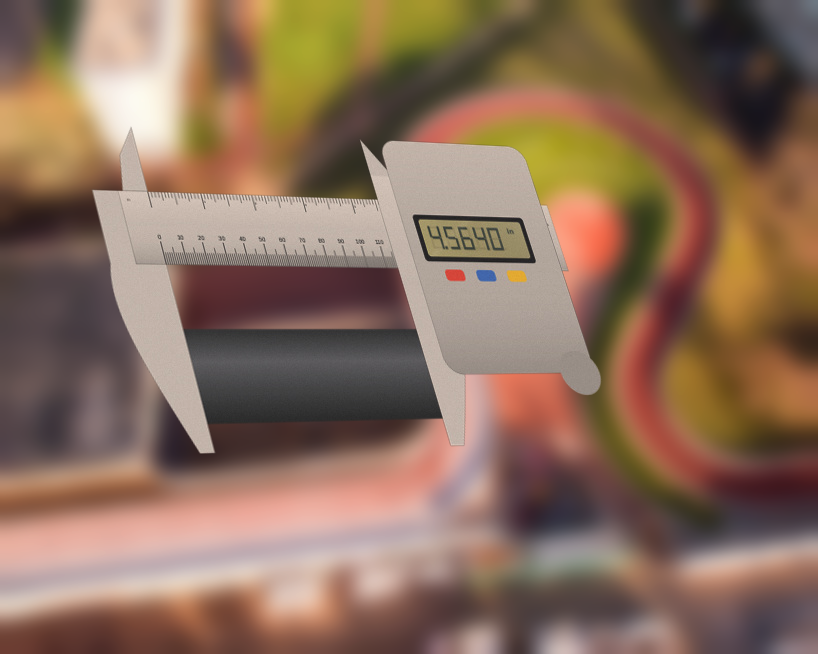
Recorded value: {"value": 4.5640, "unit": "in"}
